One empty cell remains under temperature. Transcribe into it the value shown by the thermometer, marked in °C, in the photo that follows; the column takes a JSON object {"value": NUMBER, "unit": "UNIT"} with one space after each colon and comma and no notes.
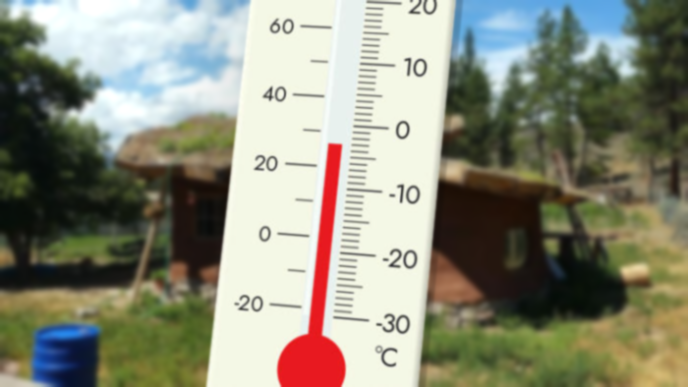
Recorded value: {"value": -3, "unit": "°C"}
